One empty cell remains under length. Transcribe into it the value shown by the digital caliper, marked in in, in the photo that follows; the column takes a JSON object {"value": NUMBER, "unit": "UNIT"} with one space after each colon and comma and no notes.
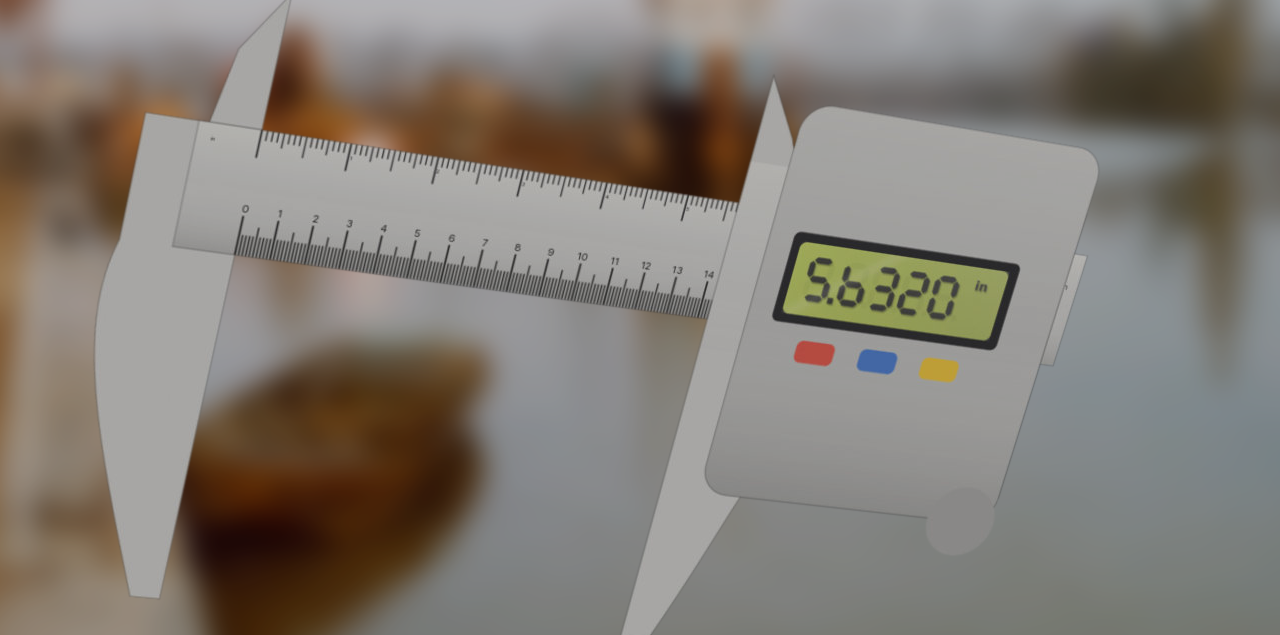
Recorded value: {"value": 5.6320, "unit": "in"}
